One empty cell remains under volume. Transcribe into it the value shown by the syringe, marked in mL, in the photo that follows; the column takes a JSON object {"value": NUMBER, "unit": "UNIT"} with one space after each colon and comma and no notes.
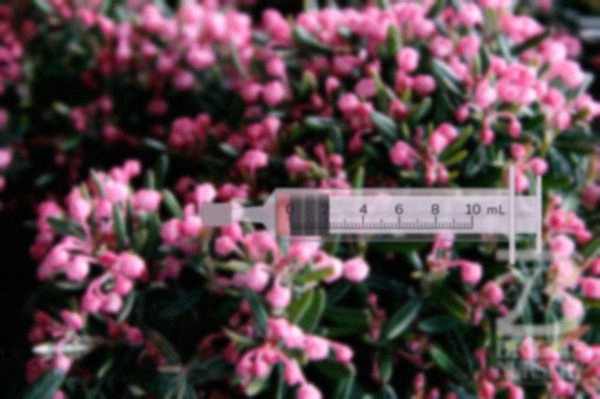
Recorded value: {"value": 0, "unit": "mL"}
